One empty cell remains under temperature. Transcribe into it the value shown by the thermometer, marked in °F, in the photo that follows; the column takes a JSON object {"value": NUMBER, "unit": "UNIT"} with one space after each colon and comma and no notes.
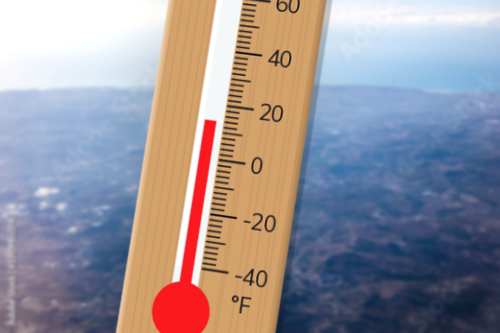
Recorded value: {"value": 14, "unit": "°F"}
